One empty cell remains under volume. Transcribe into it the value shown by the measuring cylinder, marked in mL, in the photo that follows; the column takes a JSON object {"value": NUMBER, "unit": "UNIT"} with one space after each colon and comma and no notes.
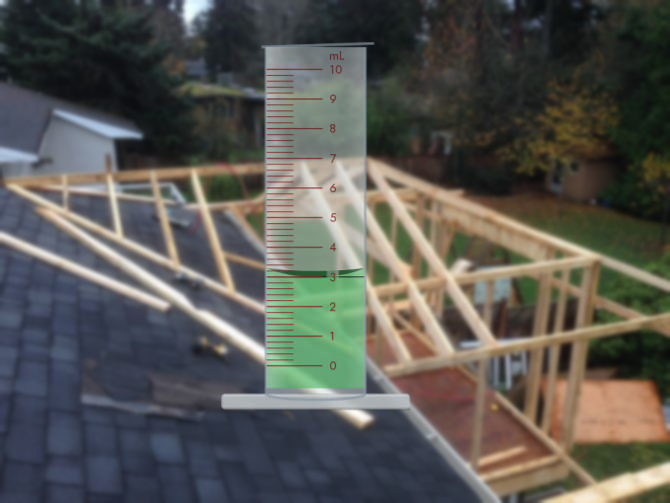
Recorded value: {"value": 3, "unit": "mL"}
